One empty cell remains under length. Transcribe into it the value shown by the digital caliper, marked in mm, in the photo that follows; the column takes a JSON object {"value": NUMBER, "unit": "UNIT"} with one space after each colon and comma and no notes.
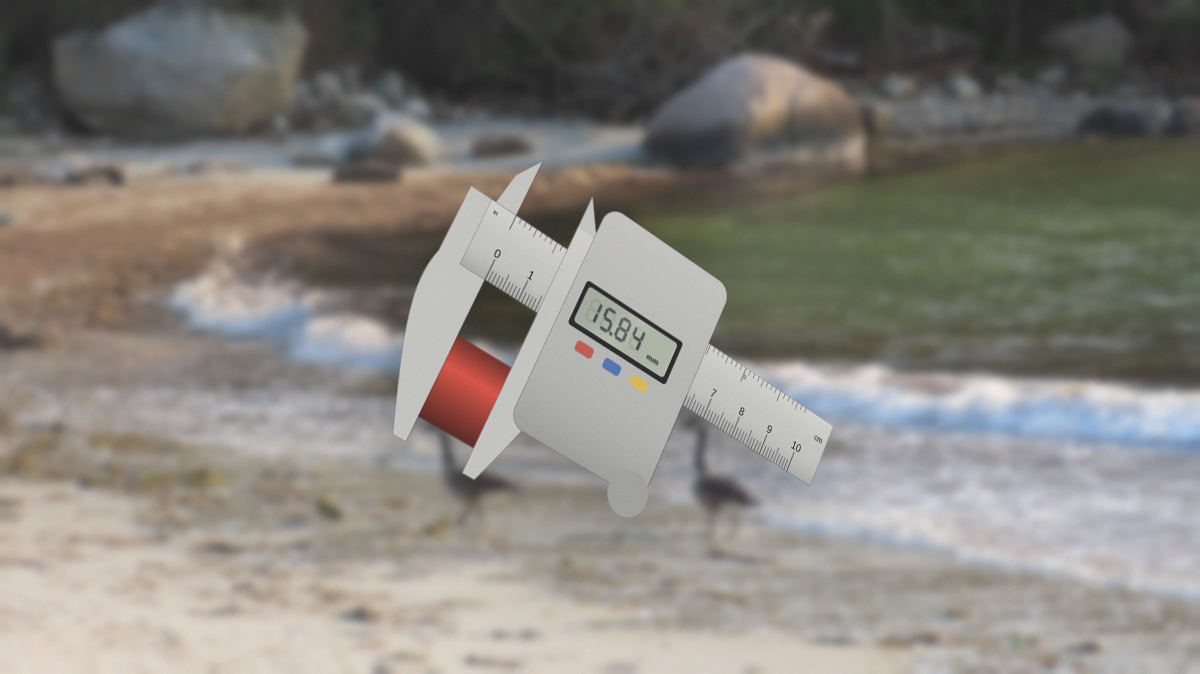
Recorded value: {"value": 15.84, "unit": "mm"}
